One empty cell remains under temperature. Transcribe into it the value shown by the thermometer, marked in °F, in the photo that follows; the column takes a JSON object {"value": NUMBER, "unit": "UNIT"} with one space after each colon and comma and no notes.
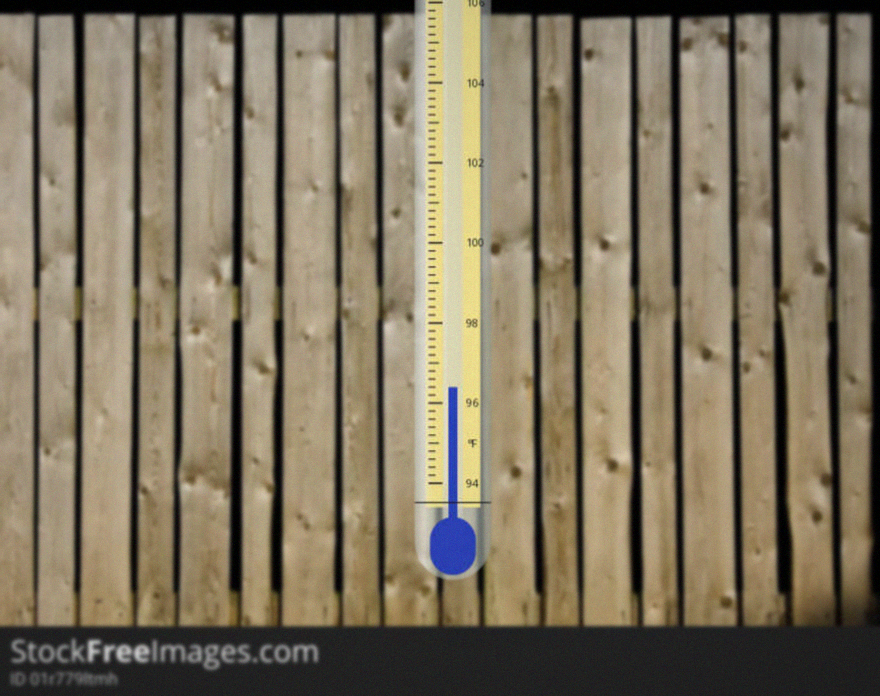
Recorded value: {"value": 96.4, "unit": "°F"}
